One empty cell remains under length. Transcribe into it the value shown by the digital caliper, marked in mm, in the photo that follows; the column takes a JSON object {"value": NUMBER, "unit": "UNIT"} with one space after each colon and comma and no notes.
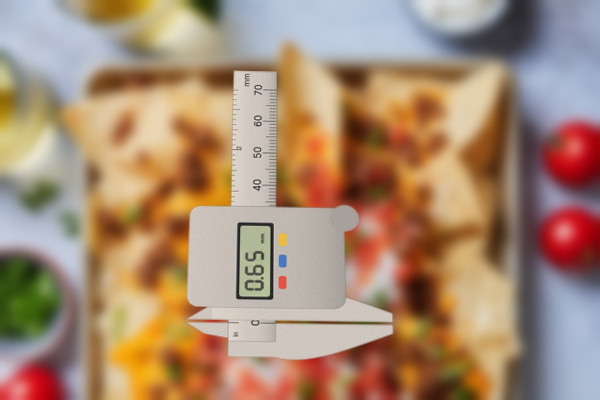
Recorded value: {"value": 0.65, "unit": "mm"}
